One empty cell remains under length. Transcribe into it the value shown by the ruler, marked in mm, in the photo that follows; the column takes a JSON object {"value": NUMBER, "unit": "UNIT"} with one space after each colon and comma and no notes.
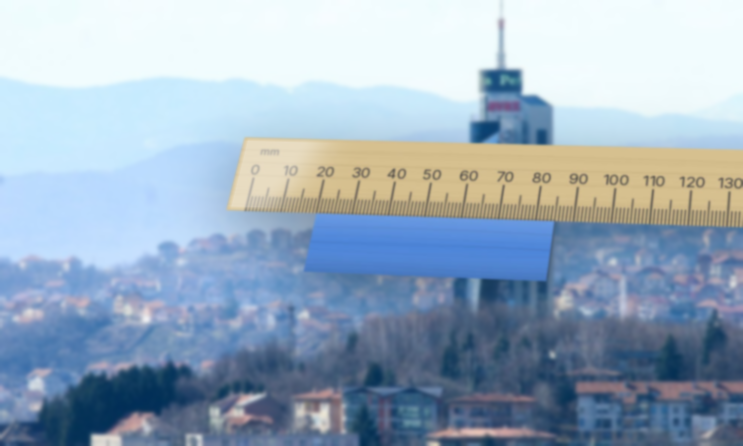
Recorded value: {"value": 65, "unit": "mm"}
